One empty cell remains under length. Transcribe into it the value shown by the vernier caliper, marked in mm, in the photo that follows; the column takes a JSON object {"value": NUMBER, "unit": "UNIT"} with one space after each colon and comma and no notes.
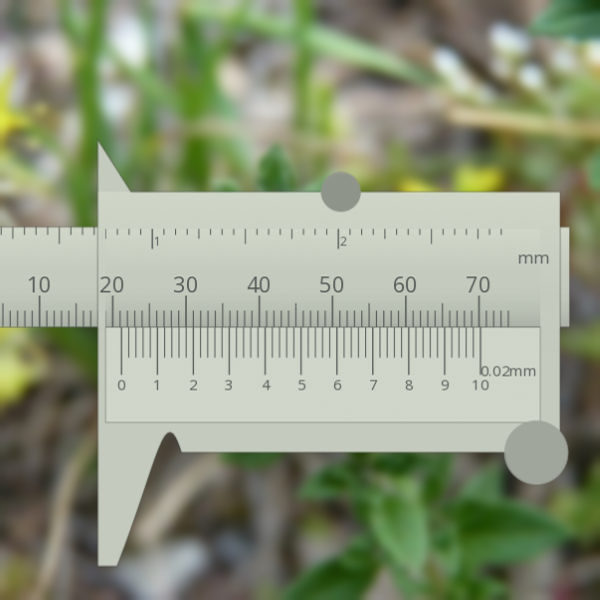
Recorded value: {"value": 21.2, "unit": "mm"}
